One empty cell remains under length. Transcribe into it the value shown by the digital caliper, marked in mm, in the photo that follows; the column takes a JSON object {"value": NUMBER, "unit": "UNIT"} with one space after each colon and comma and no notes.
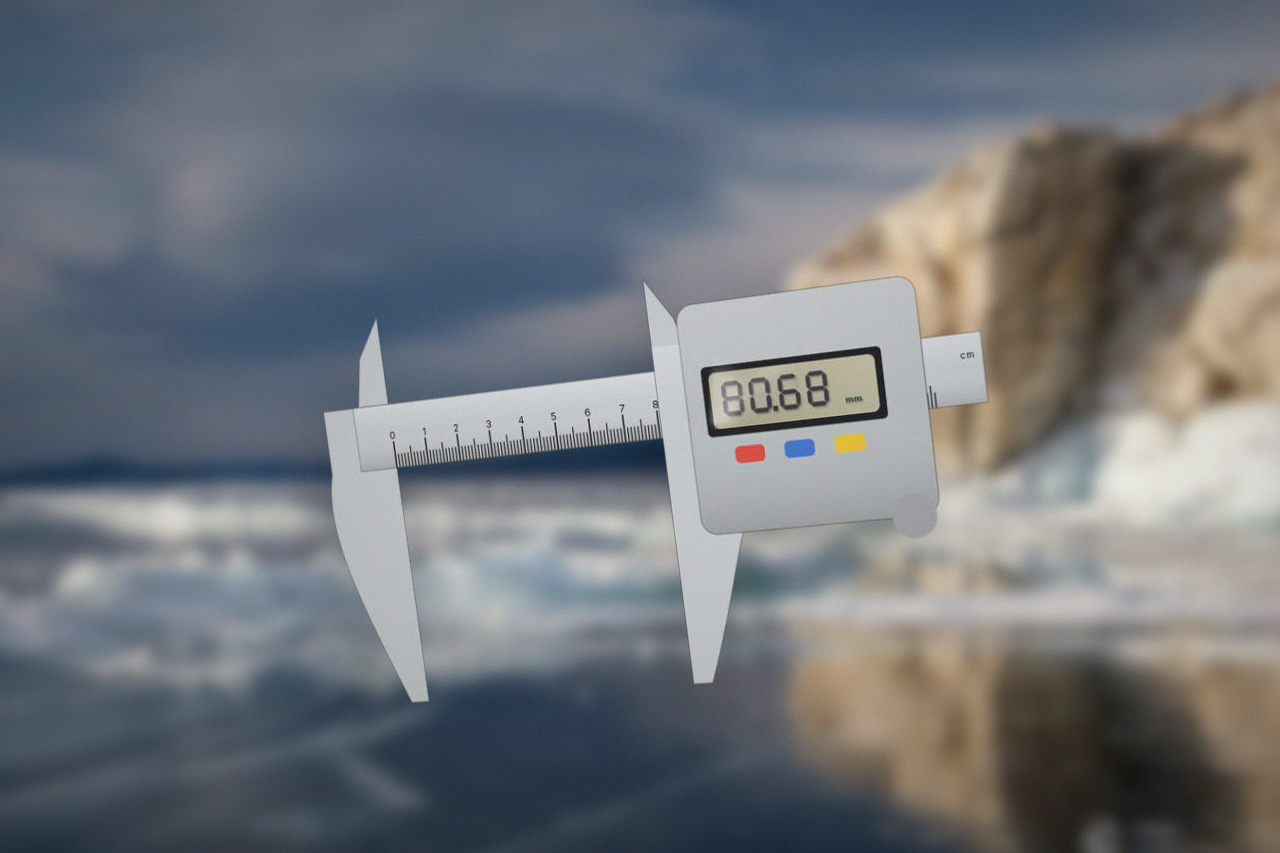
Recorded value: {"value": 80.68, "unit": "mm"}
